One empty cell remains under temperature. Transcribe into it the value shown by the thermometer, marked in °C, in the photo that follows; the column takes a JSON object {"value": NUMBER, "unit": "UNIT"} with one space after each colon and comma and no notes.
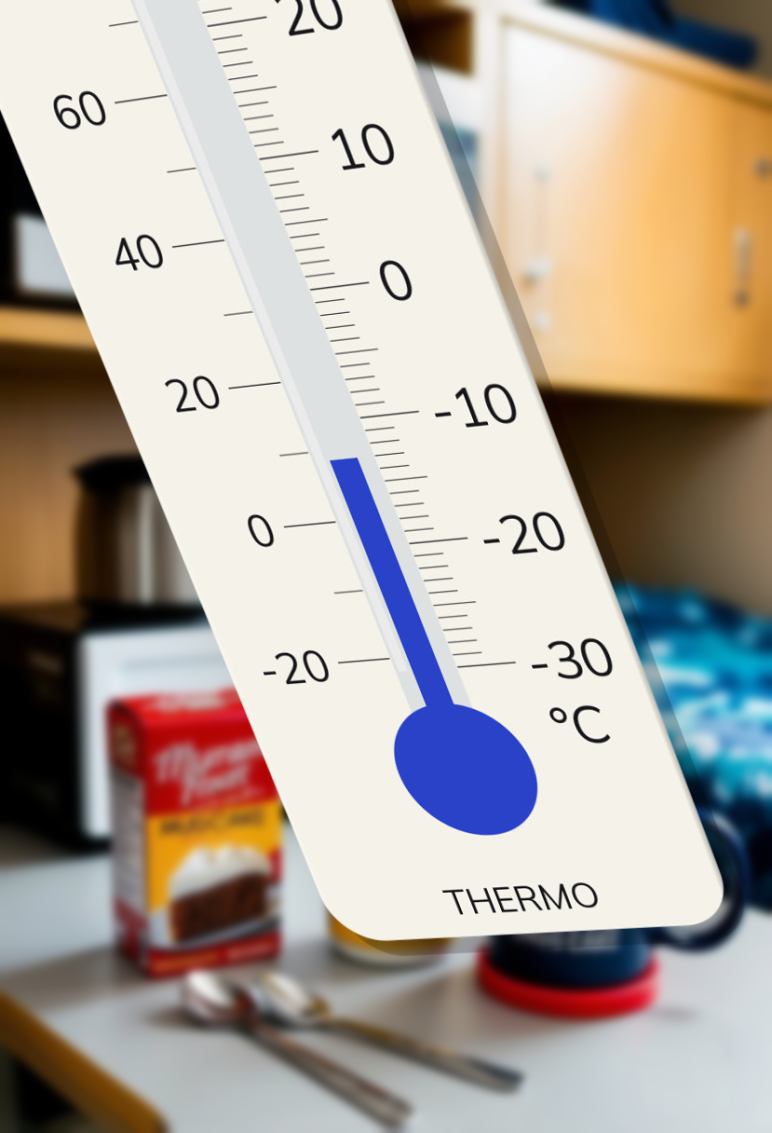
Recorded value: {"value": -13, "unit": "°C"}
